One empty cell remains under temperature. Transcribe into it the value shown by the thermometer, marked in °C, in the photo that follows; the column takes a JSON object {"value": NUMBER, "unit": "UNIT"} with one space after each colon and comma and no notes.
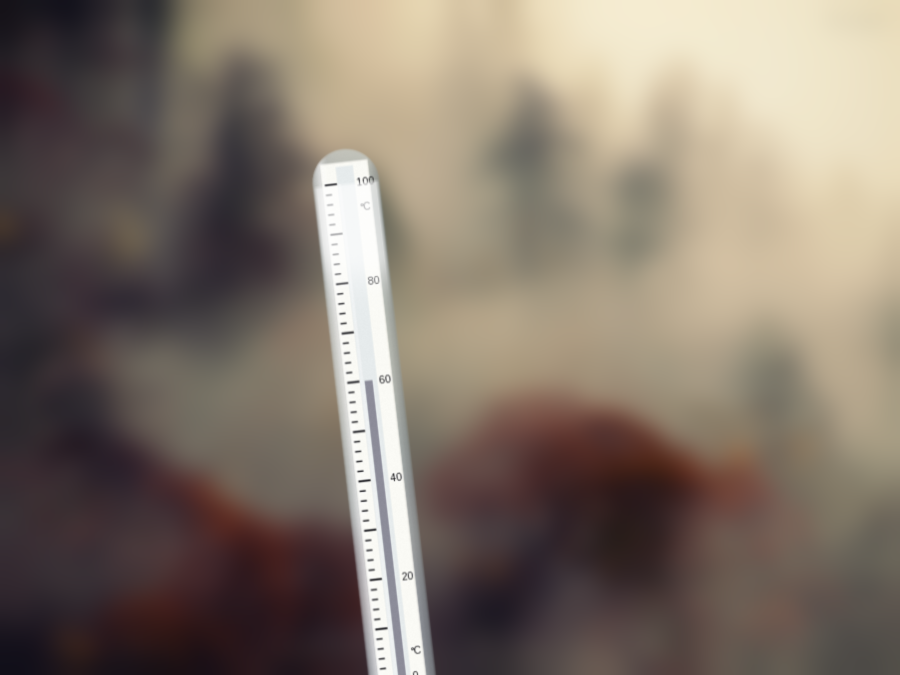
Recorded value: {"value": 60, "unit": "°C"}
